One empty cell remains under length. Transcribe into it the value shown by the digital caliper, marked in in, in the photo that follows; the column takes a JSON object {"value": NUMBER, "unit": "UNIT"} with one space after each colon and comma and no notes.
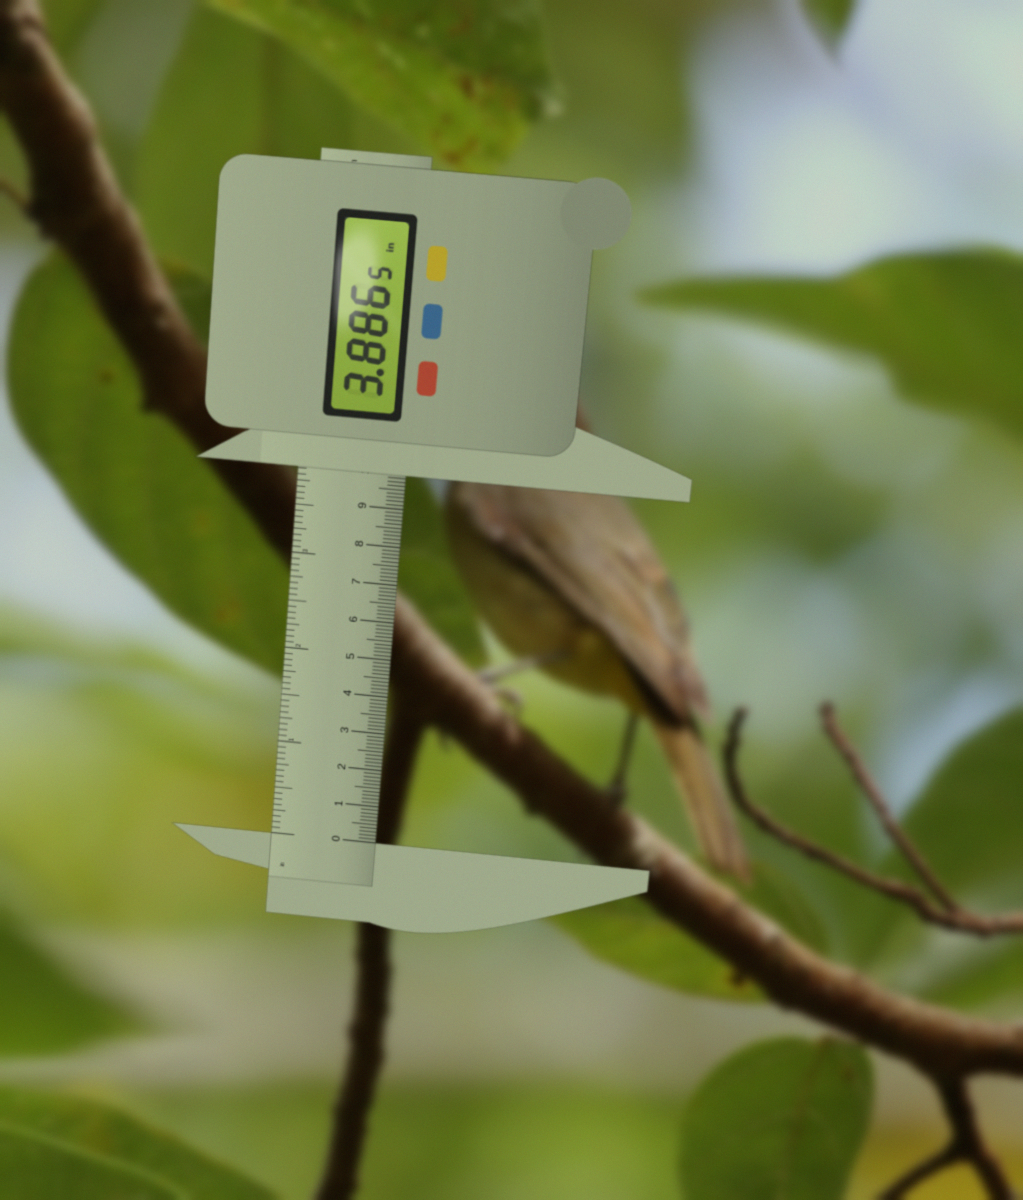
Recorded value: {"value": 3.8865, "unit": "in"}
